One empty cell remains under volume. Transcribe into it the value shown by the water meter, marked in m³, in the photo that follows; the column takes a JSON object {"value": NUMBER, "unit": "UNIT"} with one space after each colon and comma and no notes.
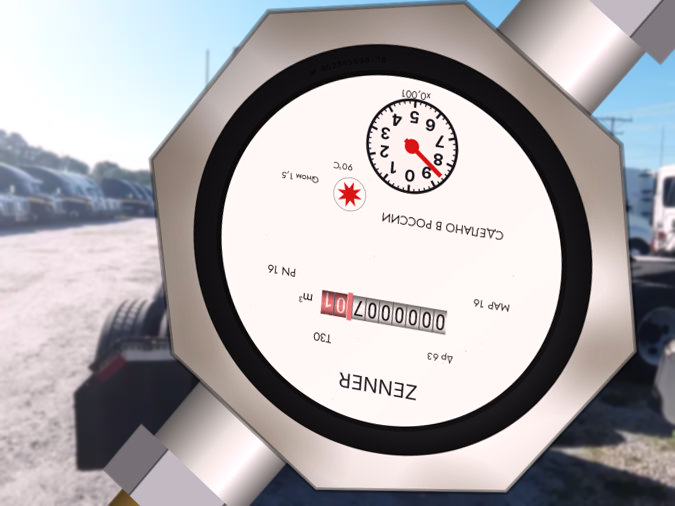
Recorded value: {"value": 7.008, "unit": "m³"}
